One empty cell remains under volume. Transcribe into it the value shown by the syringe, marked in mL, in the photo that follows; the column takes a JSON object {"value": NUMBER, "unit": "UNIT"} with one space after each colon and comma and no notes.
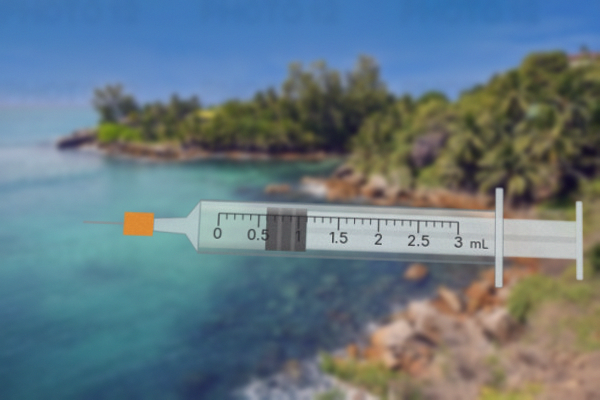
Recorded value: {"value": 0.6, "unit": "mL"}
